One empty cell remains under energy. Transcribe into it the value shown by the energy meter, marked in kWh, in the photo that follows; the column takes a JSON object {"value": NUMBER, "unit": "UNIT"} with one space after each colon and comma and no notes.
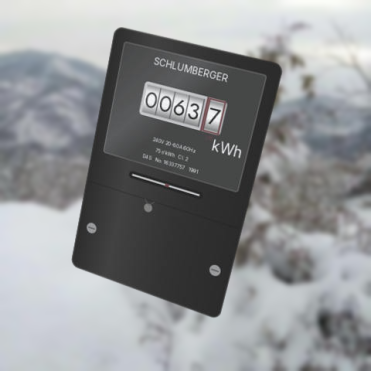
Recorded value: {"value": 63.7, "unit": "kWh"}
